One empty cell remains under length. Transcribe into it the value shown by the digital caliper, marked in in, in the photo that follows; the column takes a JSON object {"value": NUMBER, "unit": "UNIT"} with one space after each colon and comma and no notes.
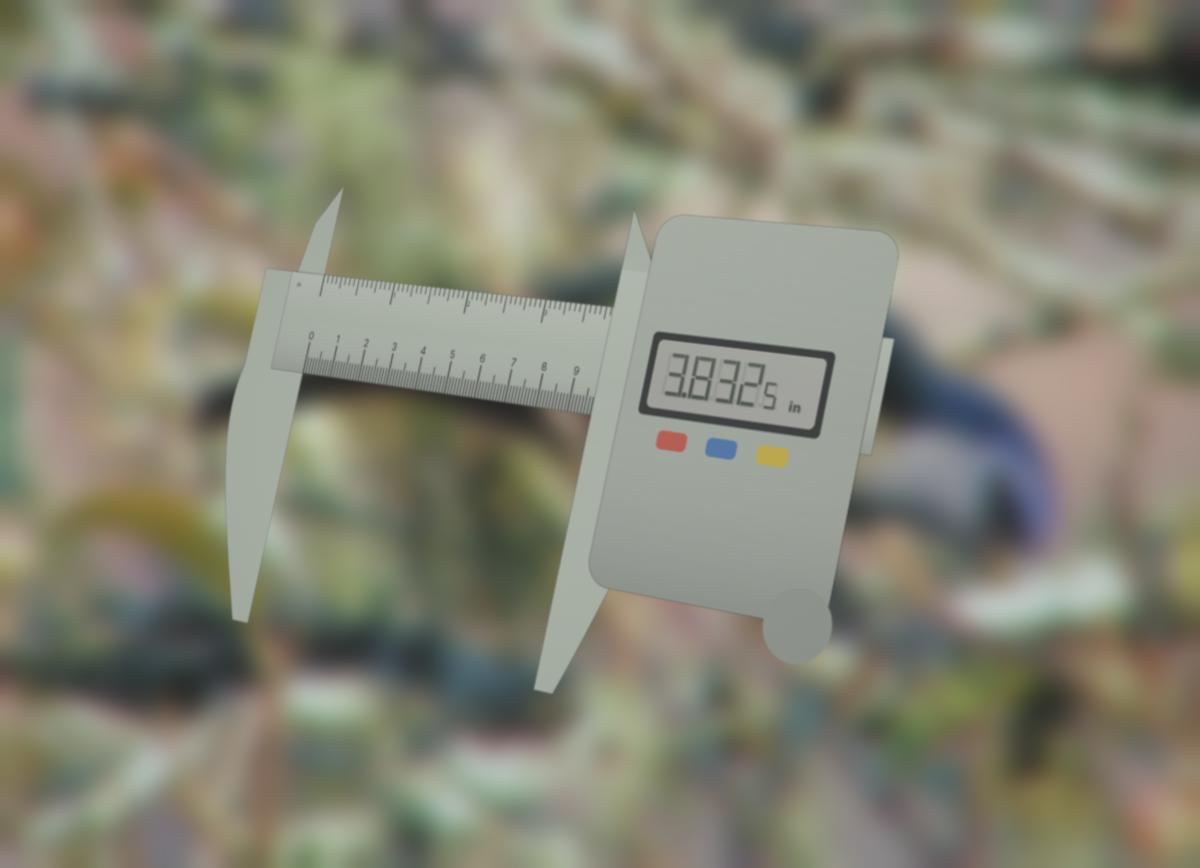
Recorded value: {"value": 3.8325, "unit": "in"}
